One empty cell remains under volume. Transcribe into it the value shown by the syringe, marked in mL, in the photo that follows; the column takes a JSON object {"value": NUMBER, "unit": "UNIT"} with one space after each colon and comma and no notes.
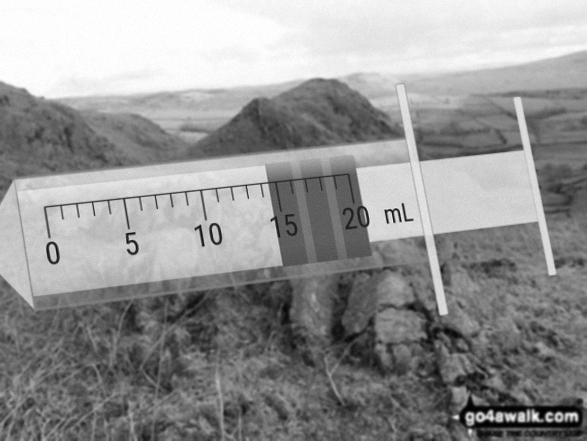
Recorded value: {"value": 14.5, "unit": "mL"}
